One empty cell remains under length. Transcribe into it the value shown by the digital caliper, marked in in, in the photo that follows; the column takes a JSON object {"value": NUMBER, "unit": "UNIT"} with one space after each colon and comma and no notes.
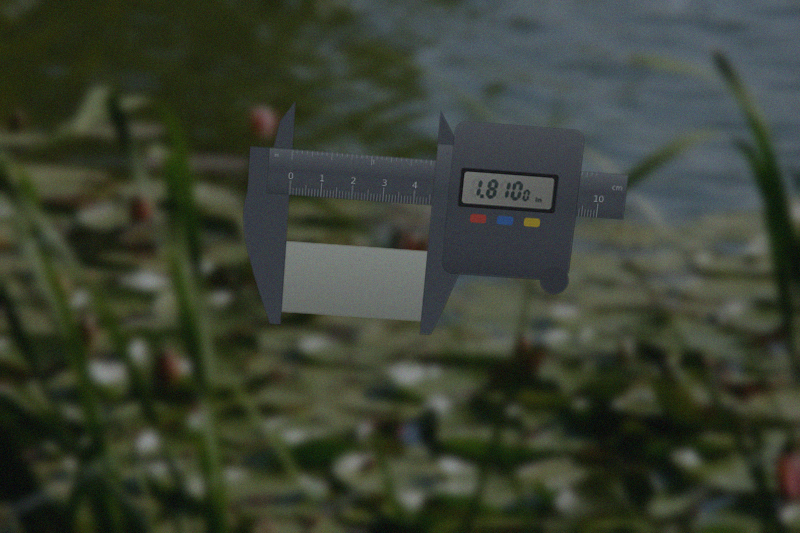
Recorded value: {"value": 1.8100, "unit": "in"}
